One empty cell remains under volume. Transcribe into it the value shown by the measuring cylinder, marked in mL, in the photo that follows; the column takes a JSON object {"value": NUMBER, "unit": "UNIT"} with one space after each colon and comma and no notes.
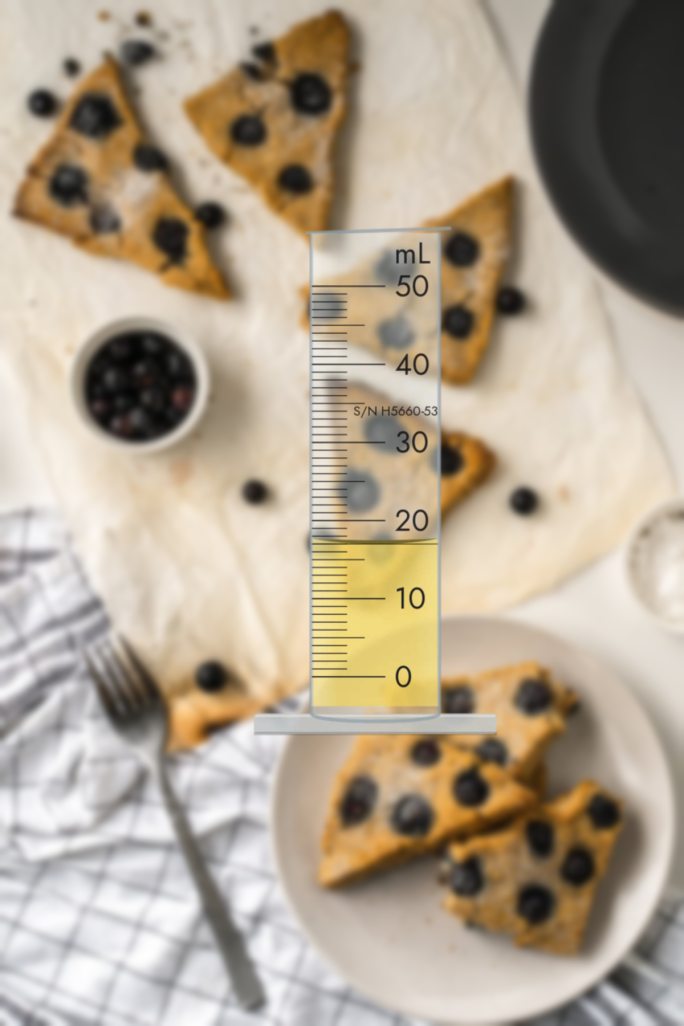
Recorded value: {"value": 17, "unit": "mL"}
